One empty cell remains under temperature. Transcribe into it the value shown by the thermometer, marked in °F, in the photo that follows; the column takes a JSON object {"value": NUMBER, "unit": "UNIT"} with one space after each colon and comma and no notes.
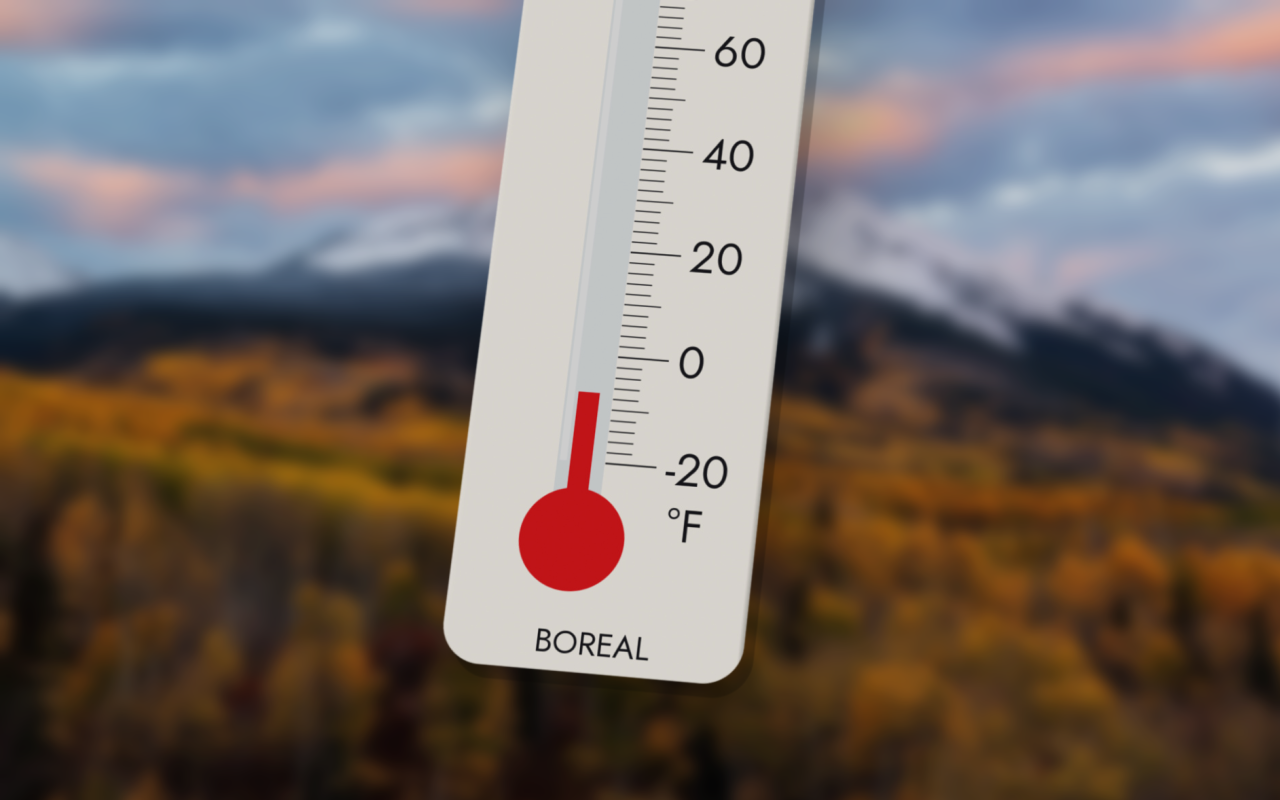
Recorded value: {"value": -7, "unit": "°F"}
